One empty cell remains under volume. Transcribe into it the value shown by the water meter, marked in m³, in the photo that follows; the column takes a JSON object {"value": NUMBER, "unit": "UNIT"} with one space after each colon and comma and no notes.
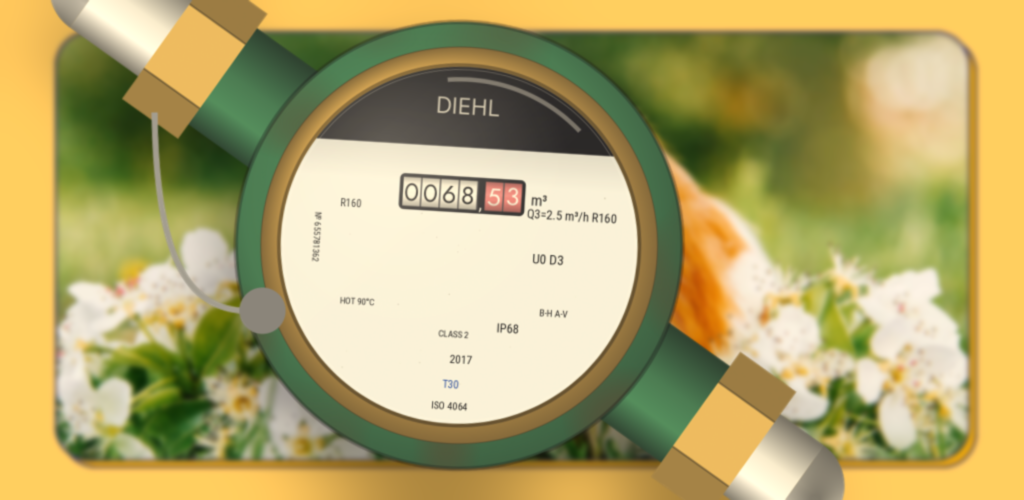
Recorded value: {"value": 68.53, "unit": "m³"}
